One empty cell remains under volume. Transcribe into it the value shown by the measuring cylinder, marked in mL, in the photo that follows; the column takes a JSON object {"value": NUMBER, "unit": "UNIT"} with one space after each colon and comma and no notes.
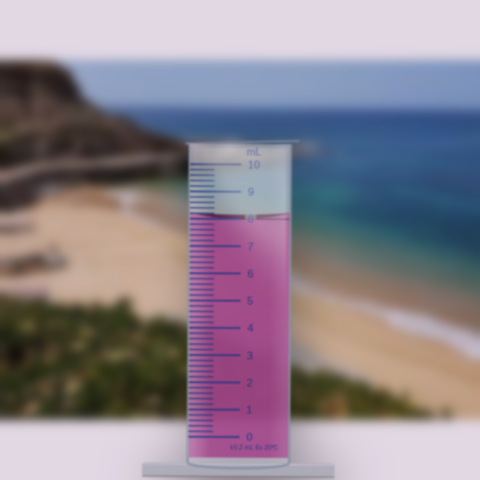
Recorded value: {"value": 8, "unit": "mL"}
